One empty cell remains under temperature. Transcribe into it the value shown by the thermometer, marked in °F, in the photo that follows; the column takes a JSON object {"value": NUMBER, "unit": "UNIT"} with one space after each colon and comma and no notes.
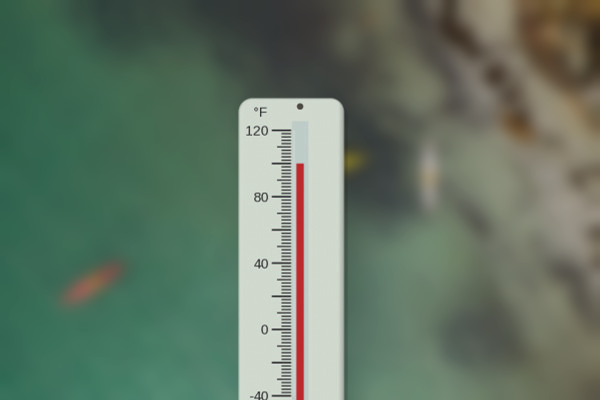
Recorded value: {"value": 100, "unit": "°F"}
